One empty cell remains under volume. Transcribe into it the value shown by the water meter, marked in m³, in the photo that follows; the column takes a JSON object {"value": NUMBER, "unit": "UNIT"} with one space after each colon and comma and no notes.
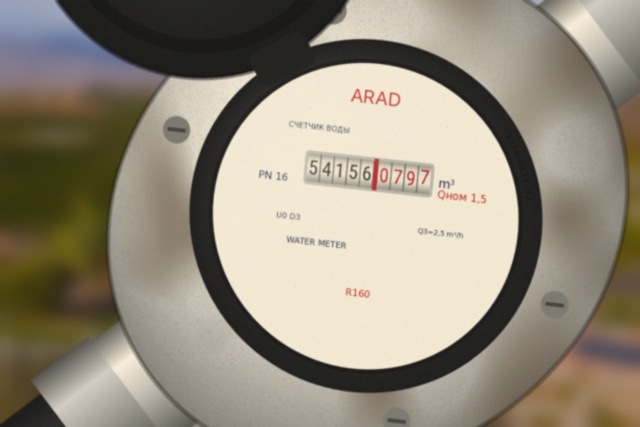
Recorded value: {"value": 54156.0797, "unit": "m³"}
